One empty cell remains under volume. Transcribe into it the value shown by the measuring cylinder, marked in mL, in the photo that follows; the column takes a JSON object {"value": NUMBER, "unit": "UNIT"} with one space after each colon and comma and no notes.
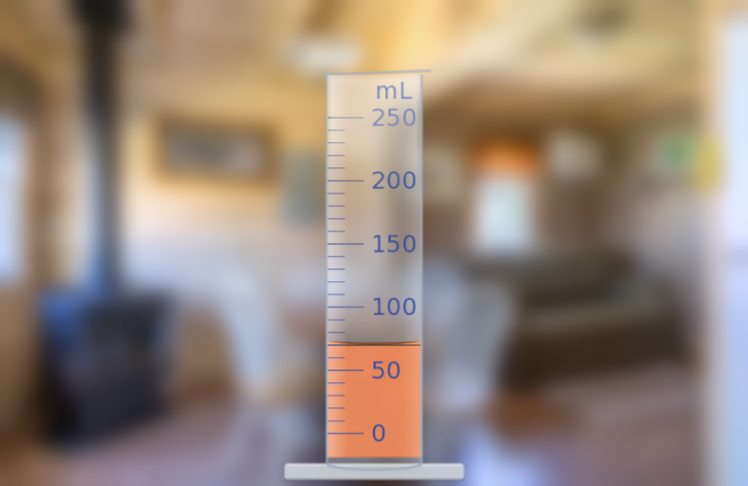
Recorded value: {"value": 70, "unit": "mL"}
